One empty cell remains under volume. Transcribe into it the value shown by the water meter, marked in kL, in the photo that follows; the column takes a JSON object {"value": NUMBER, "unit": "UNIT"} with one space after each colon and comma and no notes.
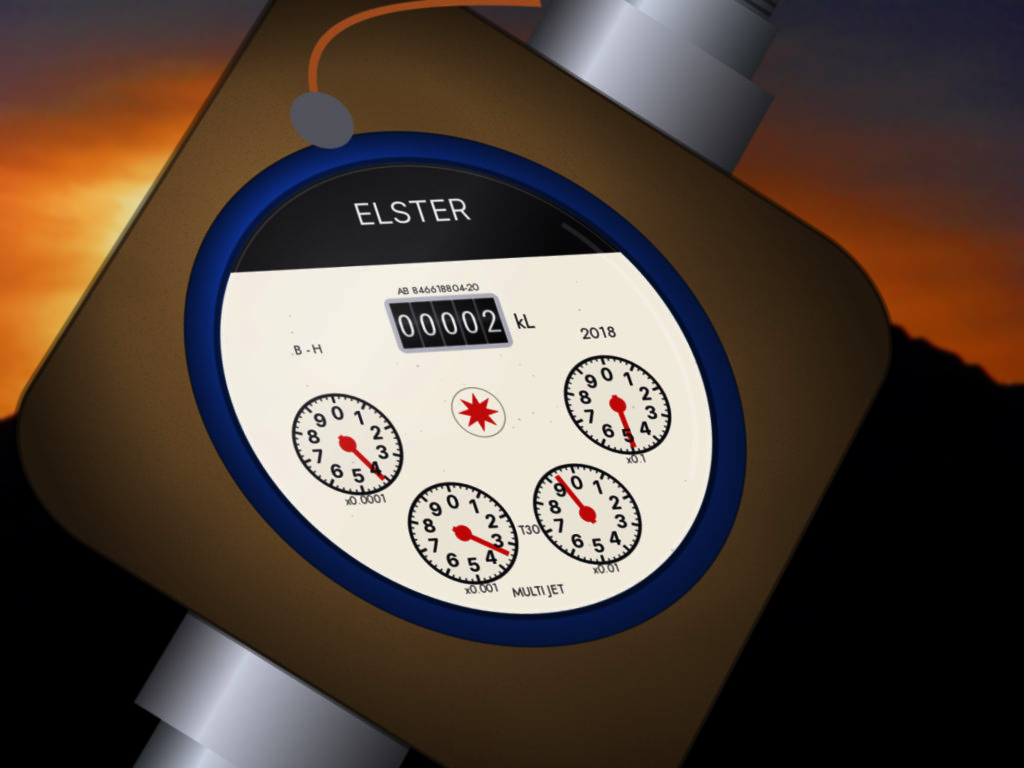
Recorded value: {"value": 2.4934, "unit": "kL"}
